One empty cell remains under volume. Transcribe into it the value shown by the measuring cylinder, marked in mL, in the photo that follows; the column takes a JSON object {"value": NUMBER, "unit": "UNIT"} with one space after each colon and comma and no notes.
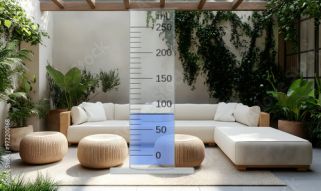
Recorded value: {"value": 80, "unit": "mL"}
